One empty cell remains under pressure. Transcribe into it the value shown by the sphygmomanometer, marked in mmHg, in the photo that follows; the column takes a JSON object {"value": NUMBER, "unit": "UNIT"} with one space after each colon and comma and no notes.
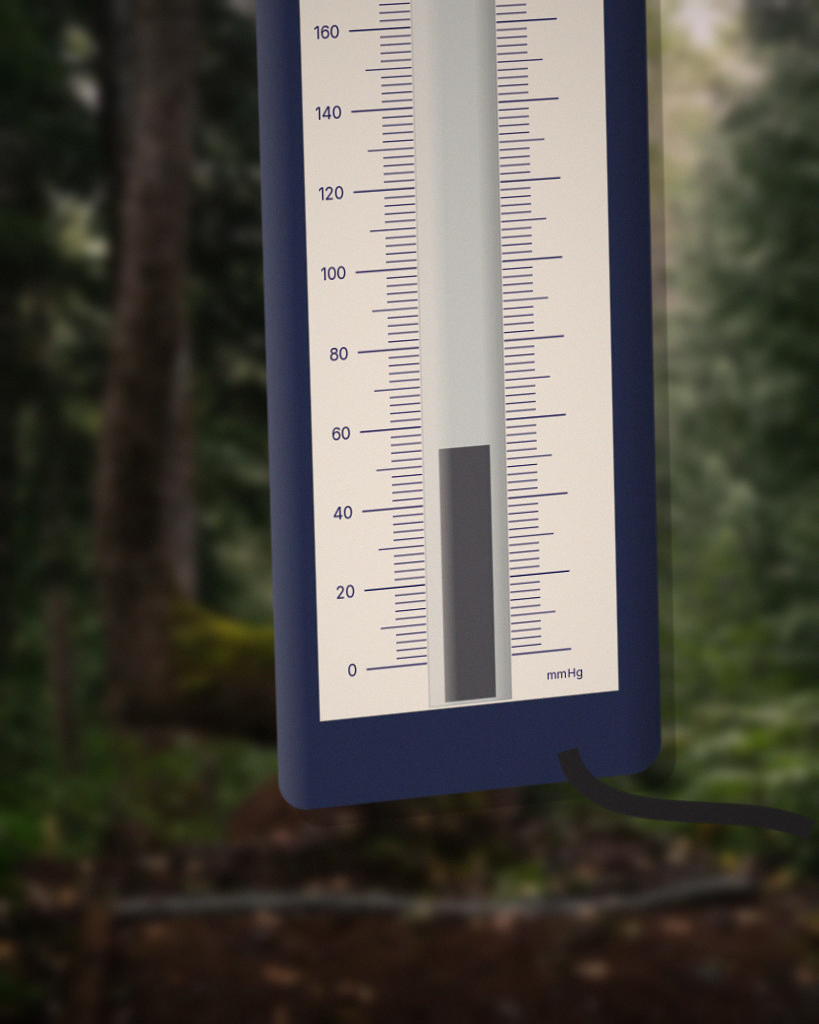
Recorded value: {"value": 54, "unit": "mmHg"}
